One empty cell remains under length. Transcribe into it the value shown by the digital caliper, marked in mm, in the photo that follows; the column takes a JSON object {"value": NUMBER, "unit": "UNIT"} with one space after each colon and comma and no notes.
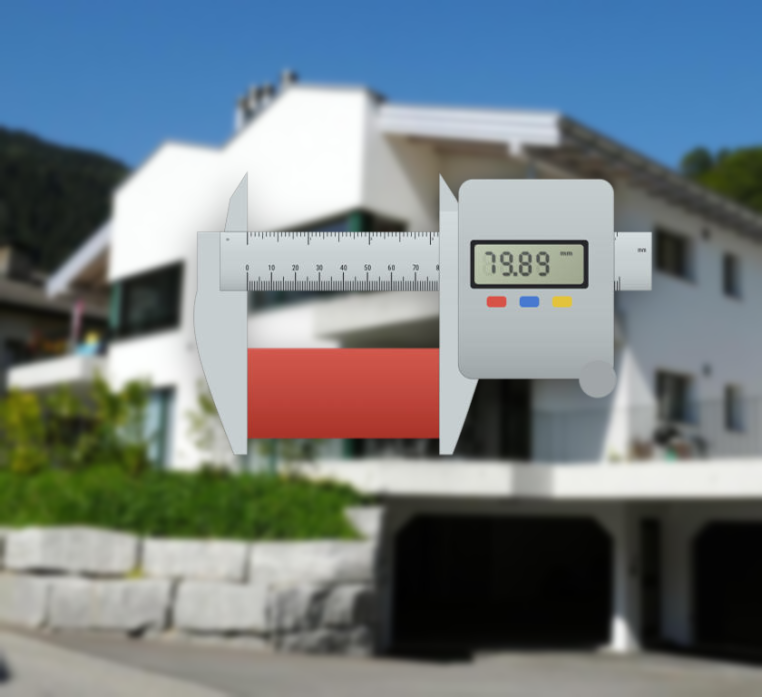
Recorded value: {"value": 79.89, "unit": "mm"}
